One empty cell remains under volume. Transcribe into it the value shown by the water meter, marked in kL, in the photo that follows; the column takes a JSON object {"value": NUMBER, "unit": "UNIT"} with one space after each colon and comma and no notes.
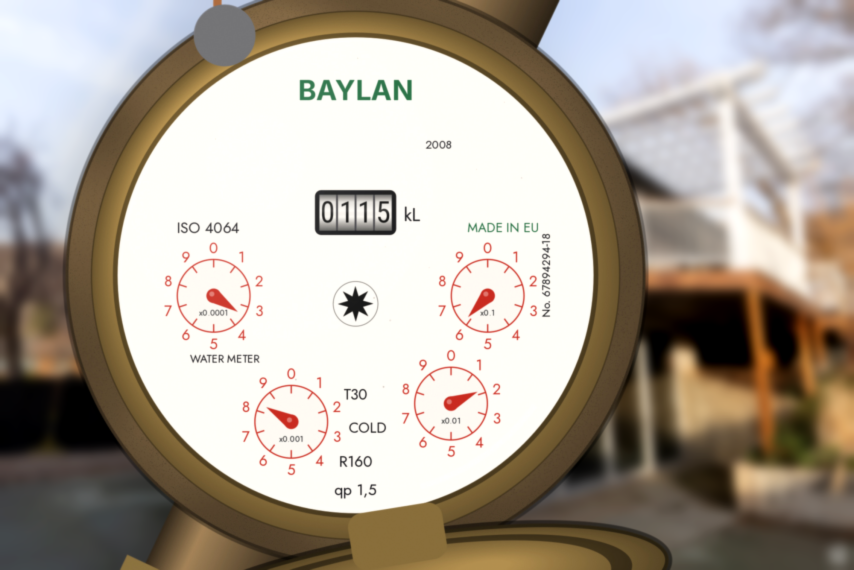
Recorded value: {"value": 115.6183, "unit": "kL"}
